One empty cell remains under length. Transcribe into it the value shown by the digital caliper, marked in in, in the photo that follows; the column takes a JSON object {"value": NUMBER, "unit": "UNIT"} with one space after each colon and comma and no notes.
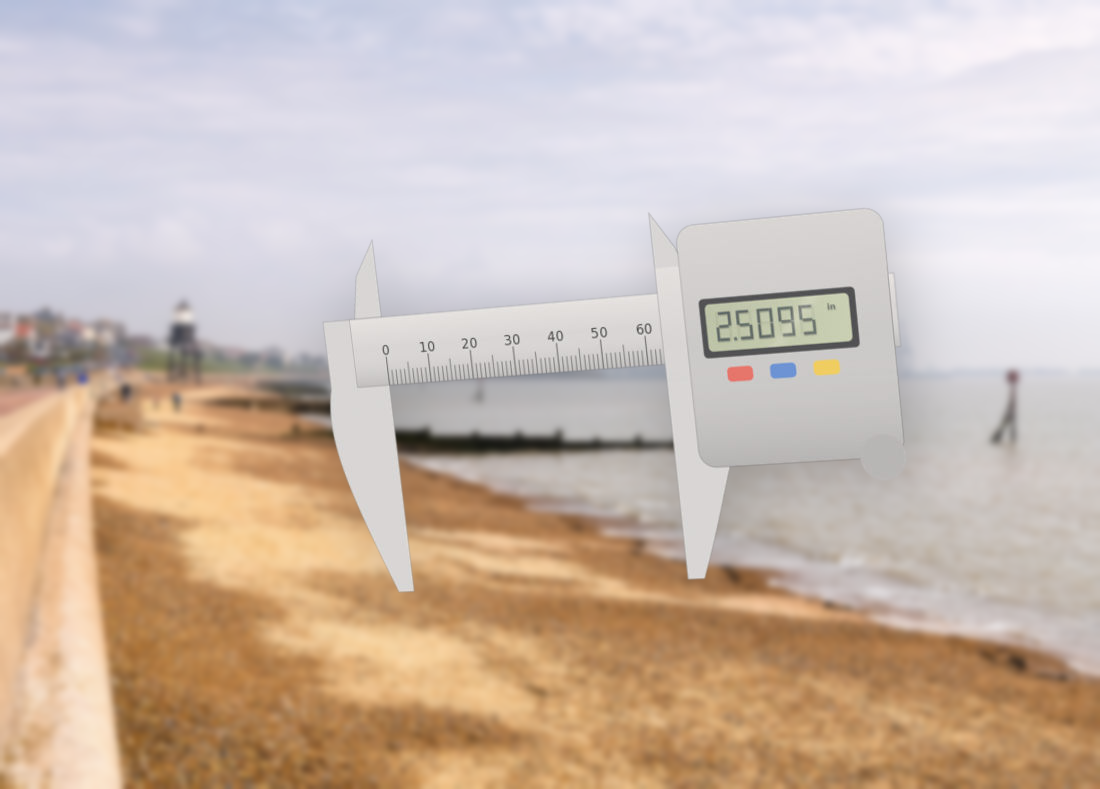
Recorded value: {"value": 2.5095, "unit": "in"}
